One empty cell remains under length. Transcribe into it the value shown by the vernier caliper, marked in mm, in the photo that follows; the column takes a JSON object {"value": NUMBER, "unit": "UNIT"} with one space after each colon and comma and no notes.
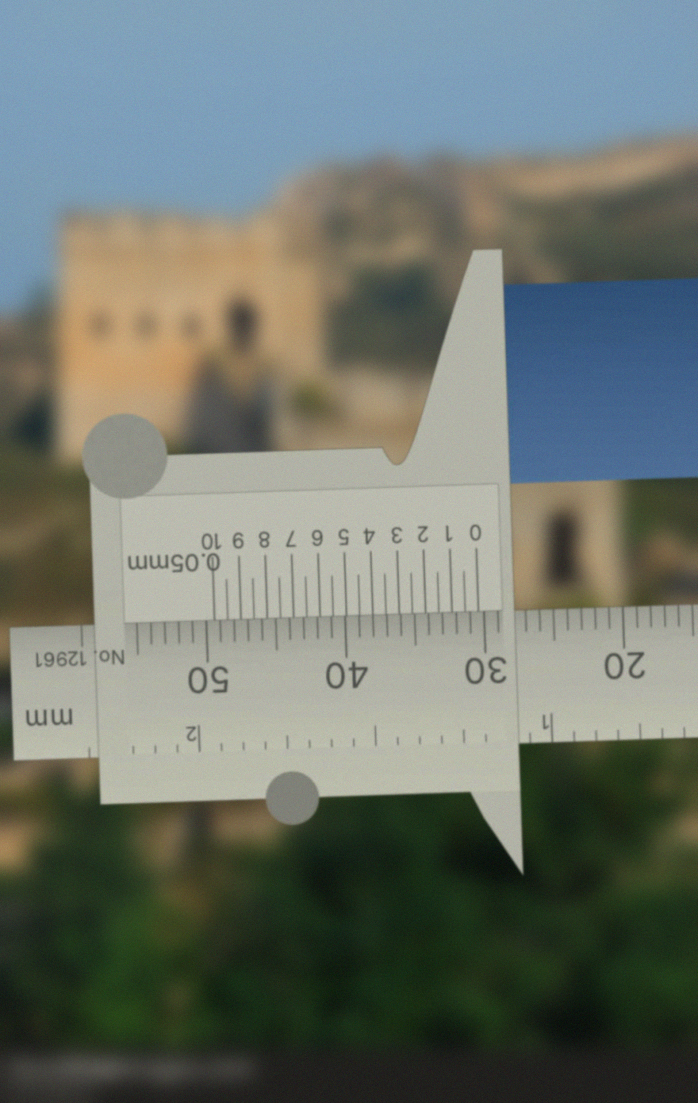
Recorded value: {"value": 30.4, "unit": "mm"}
